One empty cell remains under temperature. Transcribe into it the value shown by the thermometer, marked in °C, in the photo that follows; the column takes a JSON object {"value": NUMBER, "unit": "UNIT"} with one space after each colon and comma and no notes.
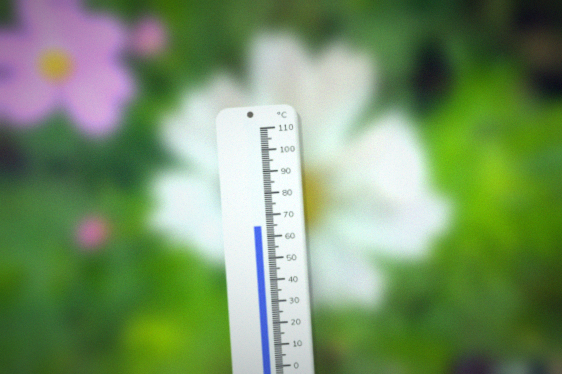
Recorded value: {"value": 65, "unit": "°C"}
